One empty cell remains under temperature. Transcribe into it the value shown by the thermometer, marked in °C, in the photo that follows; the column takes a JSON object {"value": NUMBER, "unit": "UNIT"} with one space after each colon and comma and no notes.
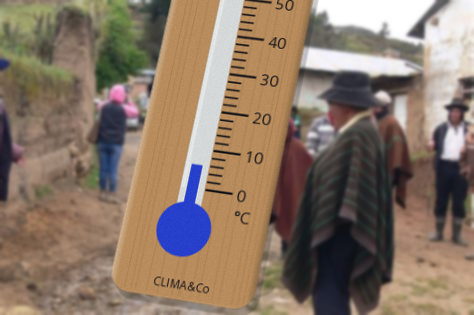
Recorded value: {"value": 6, "unit": "°C"}
